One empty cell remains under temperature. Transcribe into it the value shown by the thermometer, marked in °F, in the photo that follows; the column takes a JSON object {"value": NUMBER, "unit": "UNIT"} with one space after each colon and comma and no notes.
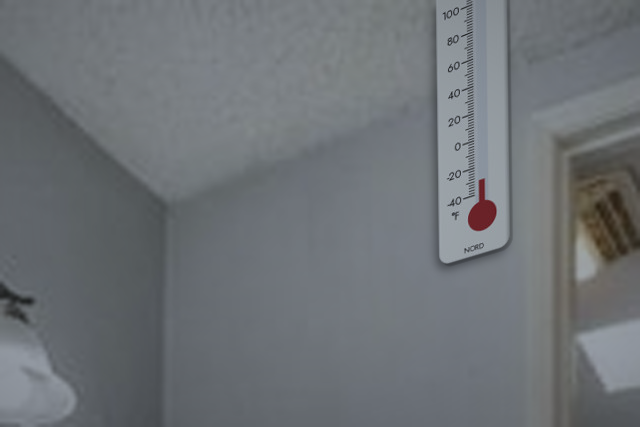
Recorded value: {"value": -30, "unit": "°F"}
